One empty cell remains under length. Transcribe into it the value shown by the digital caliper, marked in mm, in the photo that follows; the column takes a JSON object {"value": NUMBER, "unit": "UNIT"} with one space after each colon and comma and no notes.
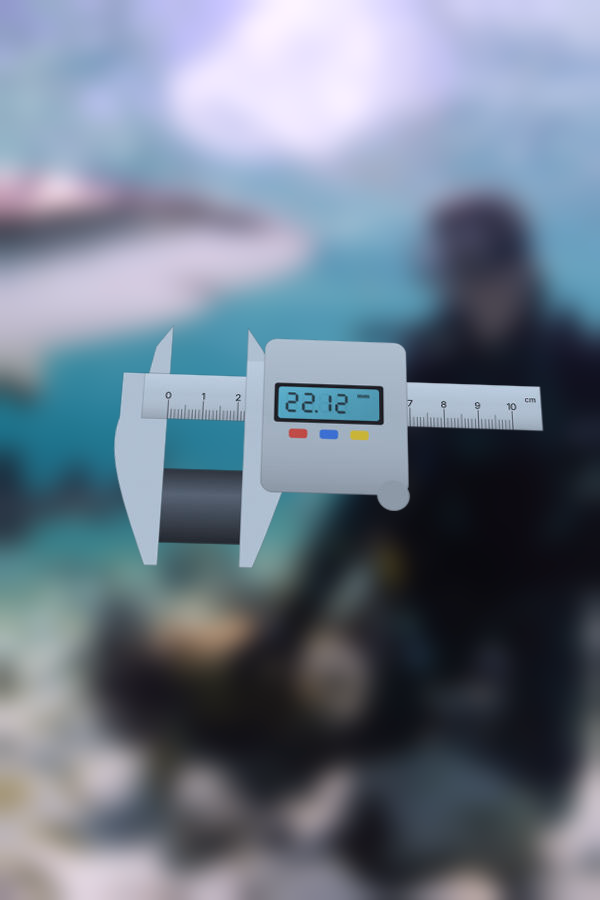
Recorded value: {"value": 22.12, "unit": "mm"}
